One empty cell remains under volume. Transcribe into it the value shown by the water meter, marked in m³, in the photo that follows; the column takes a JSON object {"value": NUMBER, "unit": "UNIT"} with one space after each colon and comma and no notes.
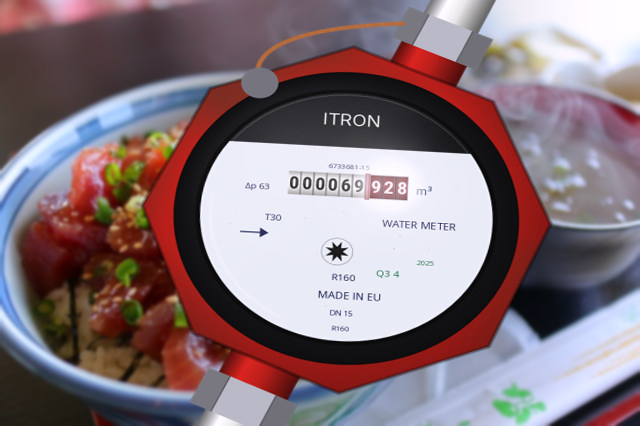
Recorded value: {"value": 69.928, "unit": "m³"}
